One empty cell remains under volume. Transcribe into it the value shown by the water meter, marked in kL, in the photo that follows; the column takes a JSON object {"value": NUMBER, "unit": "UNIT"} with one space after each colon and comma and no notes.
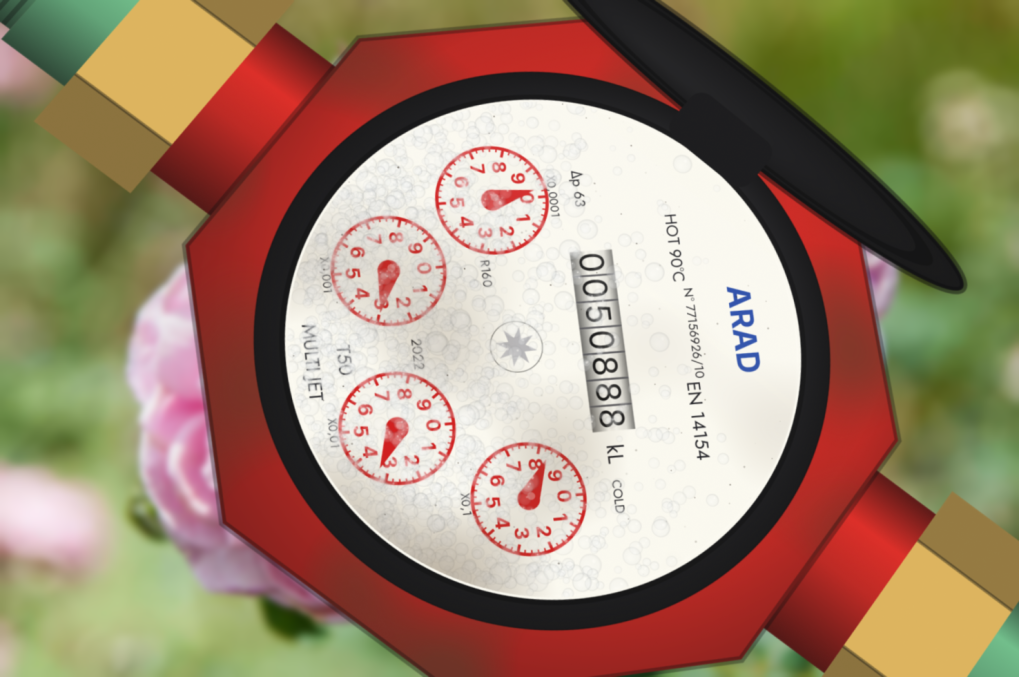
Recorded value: {"value": 50888.8329, "unit": "kL"}
